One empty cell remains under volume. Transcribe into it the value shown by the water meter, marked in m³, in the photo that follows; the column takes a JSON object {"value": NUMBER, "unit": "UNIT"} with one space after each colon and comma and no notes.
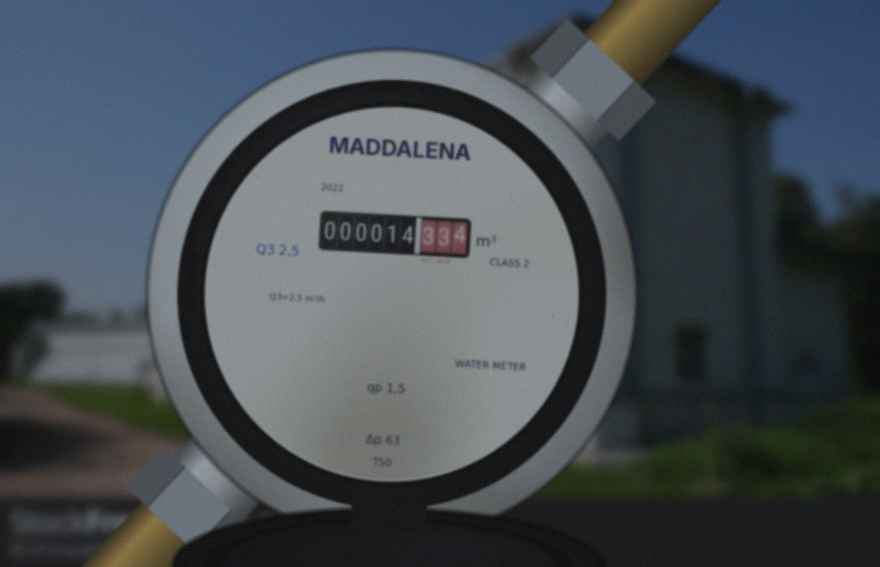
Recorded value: {"value": 14.334, "unit": "m³"}
